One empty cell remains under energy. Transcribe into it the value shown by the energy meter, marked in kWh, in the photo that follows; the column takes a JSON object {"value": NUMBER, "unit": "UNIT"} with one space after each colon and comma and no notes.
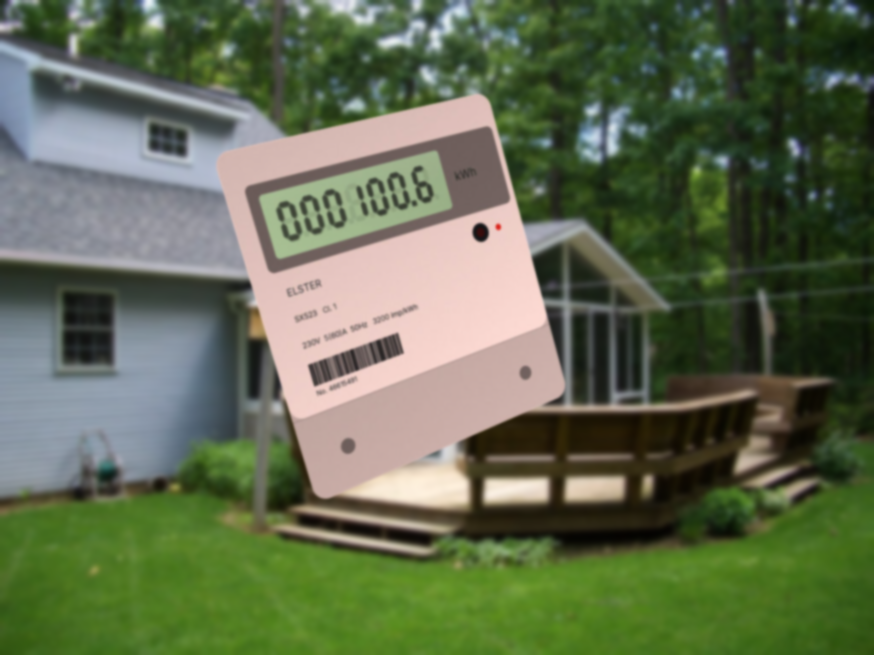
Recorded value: {"value": 100.6, "unit": "kWh"}
